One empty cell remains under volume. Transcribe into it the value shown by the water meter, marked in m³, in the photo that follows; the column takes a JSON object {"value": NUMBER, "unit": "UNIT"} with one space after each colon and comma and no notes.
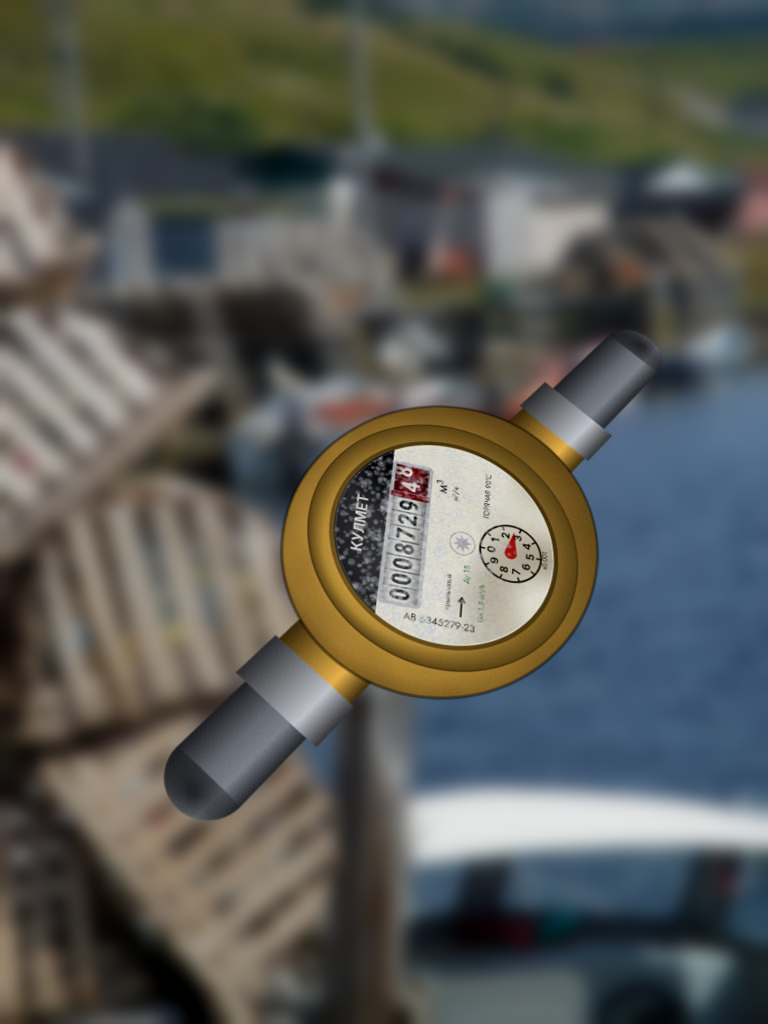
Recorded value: {"value": 8729.482, "unit": "m³"}
